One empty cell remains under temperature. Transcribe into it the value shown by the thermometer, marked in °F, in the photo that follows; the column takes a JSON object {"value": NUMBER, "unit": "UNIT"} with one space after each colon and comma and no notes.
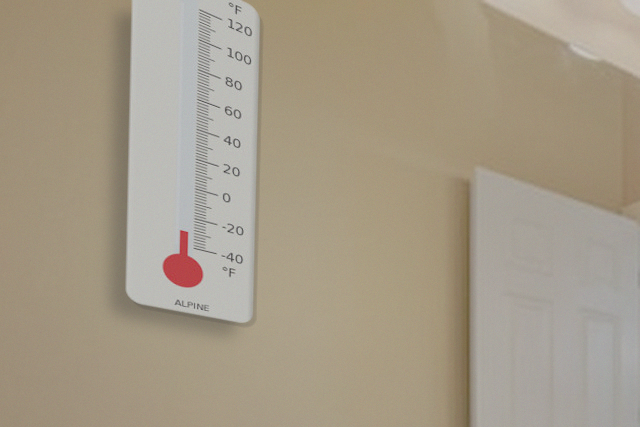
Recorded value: {"value": -30, "unit": "°F"}
